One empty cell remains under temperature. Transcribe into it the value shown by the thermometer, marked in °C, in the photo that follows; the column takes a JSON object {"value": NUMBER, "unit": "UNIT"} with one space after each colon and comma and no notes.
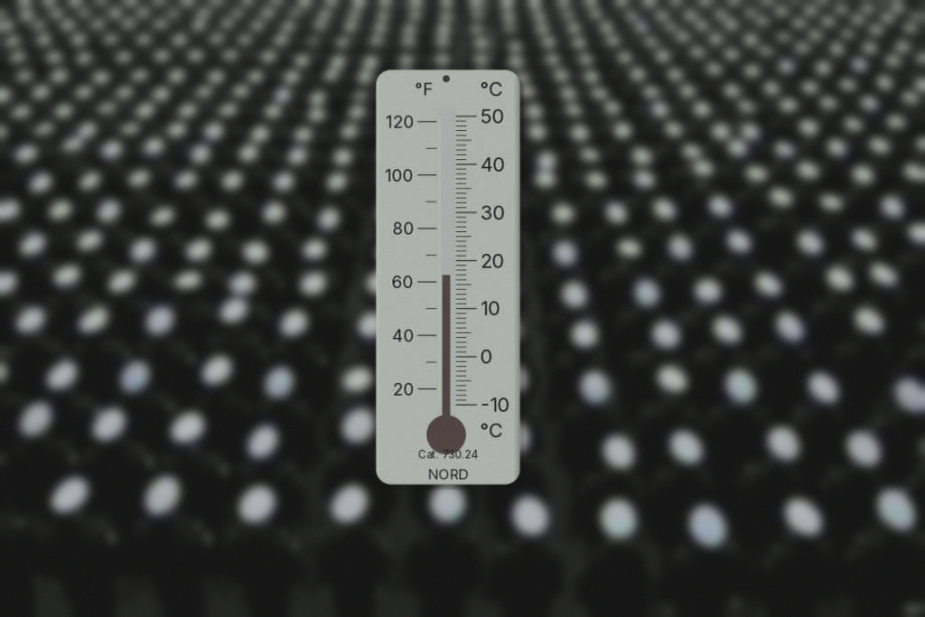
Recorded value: {"value": 17, "unit": "°C"}
